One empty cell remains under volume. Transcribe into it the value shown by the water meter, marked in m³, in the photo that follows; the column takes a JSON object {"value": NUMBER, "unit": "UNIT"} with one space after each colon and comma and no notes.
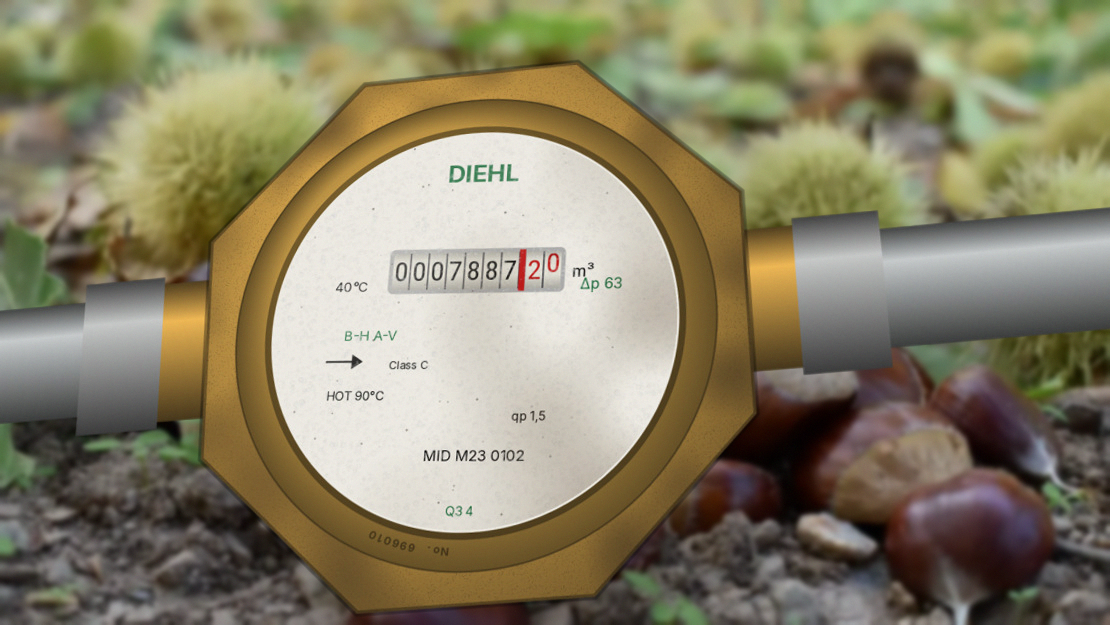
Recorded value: {"value": 7887.20, "unit": "m³"}
